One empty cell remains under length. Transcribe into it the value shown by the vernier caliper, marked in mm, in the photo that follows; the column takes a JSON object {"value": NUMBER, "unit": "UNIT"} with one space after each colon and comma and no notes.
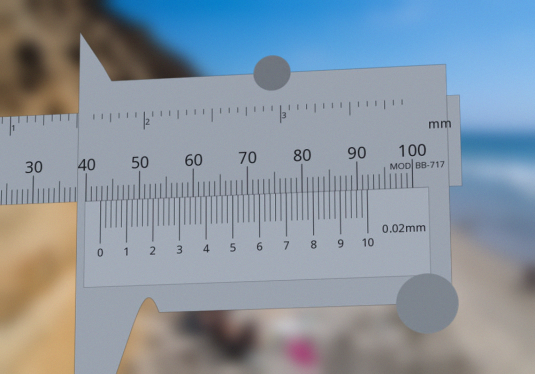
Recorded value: {"value": 42.8, "unit": "mm"}
